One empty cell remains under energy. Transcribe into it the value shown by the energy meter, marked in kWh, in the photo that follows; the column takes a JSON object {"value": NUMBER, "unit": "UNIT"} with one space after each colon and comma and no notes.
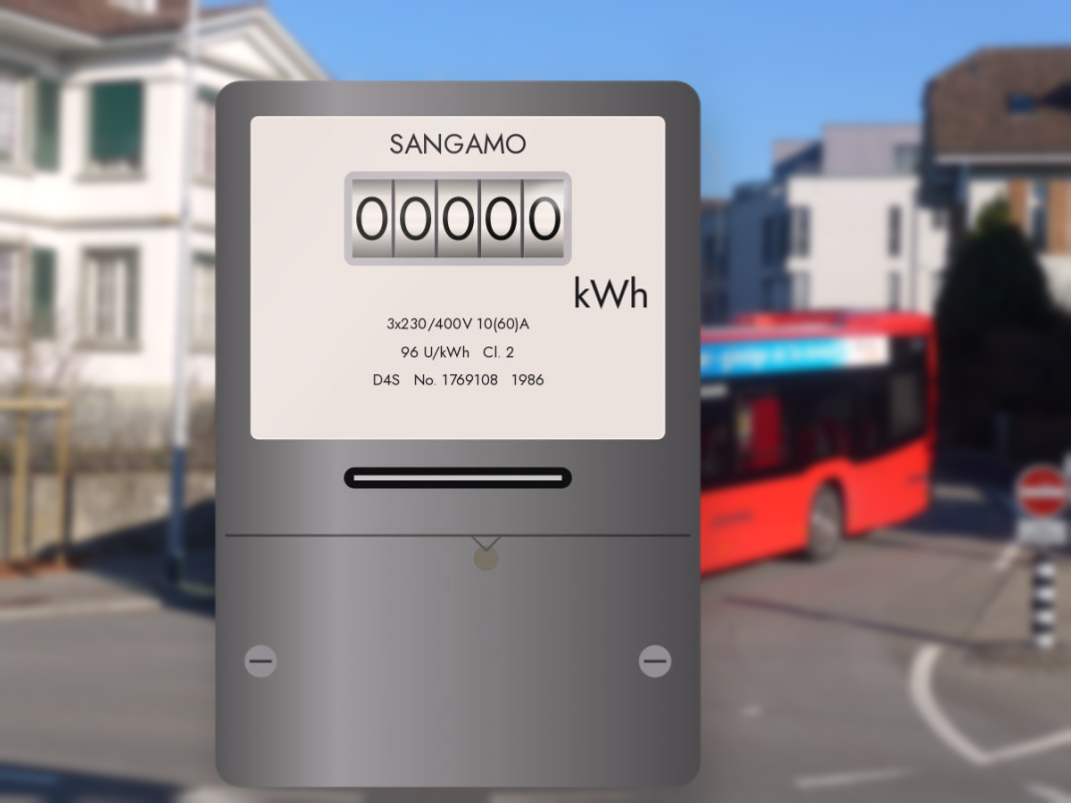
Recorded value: {"value": 0, "unit": "kWh"}
